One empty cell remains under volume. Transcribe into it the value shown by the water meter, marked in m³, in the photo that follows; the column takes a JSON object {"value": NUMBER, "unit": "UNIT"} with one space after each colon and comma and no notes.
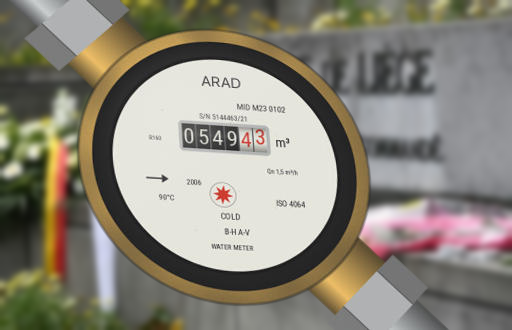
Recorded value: {"value": 549.43, "unit": "m³"}
